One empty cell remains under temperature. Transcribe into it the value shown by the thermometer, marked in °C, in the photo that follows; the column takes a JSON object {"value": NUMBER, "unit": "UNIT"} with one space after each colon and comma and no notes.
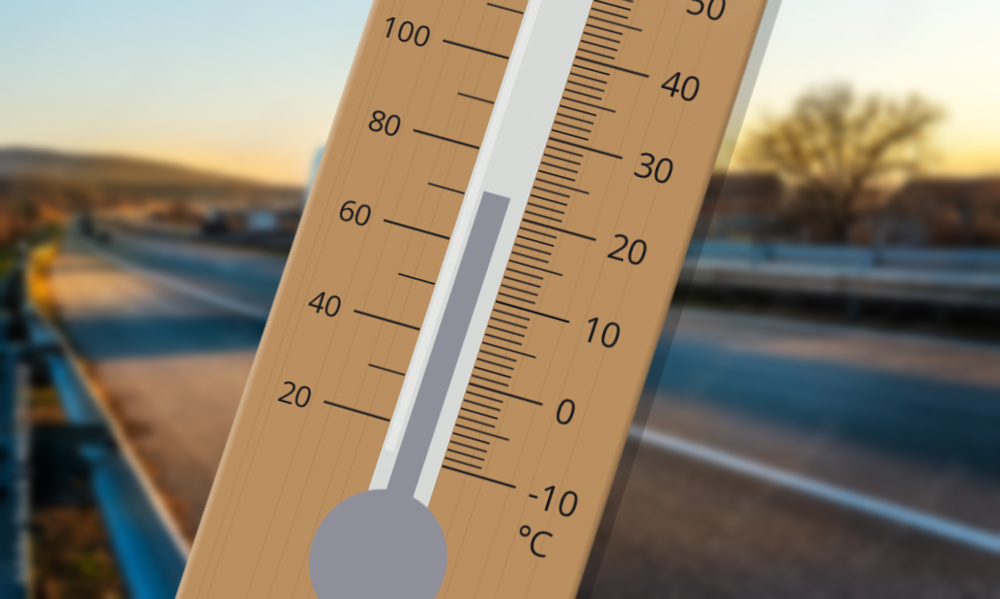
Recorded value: {"value": 22, "unit": "°C"}
